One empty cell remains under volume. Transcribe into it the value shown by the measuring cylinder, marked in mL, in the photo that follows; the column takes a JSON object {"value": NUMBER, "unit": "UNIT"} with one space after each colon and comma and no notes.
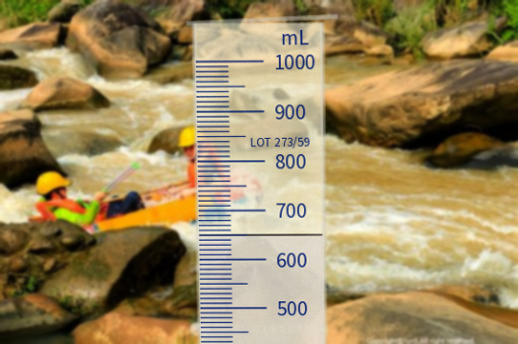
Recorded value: {"value": 650, "unit": "mL"}
